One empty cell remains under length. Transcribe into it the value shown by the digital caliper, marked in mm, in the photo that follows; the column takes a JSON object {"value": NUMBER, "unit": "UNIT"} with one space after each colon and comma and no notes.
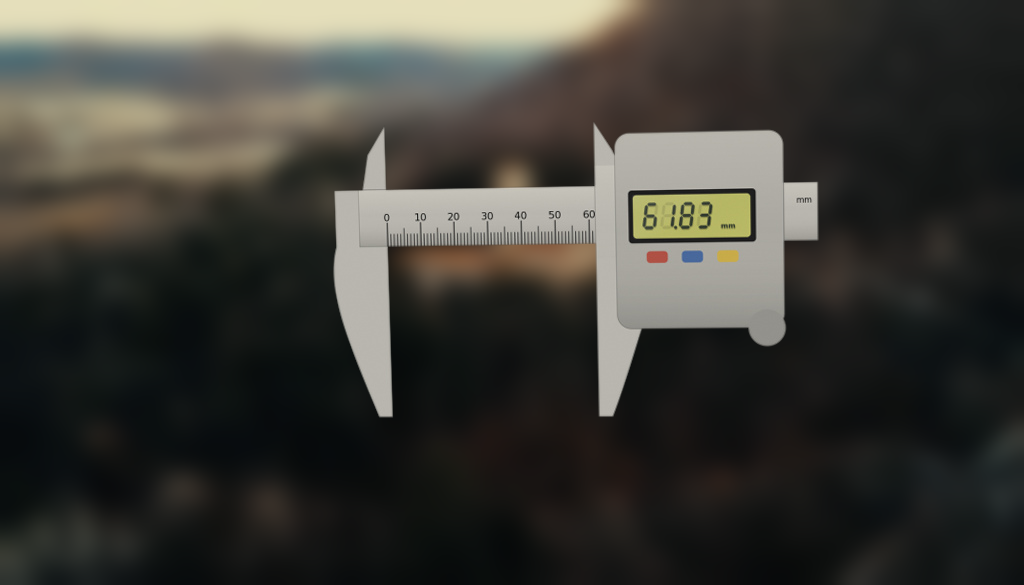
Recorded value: {"value": 61.83, "unit": "mm"}
